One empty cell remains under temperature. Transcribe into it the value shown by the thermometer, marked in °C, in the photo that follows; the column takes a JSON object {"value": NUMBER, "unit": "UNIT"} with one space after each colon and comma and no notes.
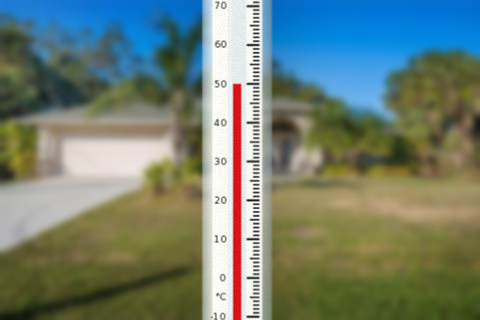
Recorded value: {"value": 50, "unit": "°C"}
